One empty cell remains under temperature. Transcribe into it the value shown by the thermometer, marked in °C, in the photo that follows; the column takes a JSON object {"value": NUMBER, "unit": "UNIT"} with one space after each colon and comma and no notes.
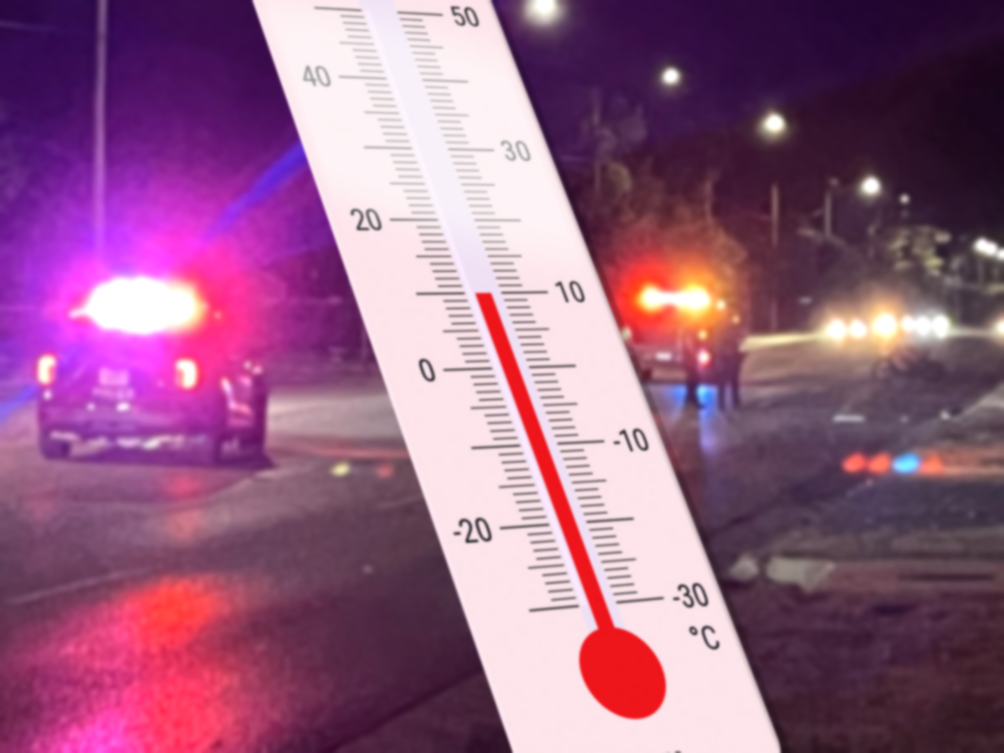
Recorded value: {"value": 10, "unit": "°C"}
